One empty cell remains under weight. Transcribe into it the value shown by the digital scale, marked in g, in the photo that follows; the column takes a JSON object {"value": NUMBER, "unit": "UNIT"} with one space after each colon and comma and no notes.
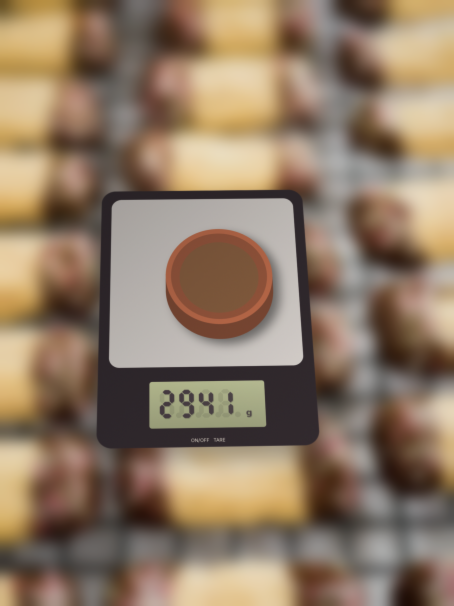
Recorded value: {"value": 2941, "unit": "g"}
